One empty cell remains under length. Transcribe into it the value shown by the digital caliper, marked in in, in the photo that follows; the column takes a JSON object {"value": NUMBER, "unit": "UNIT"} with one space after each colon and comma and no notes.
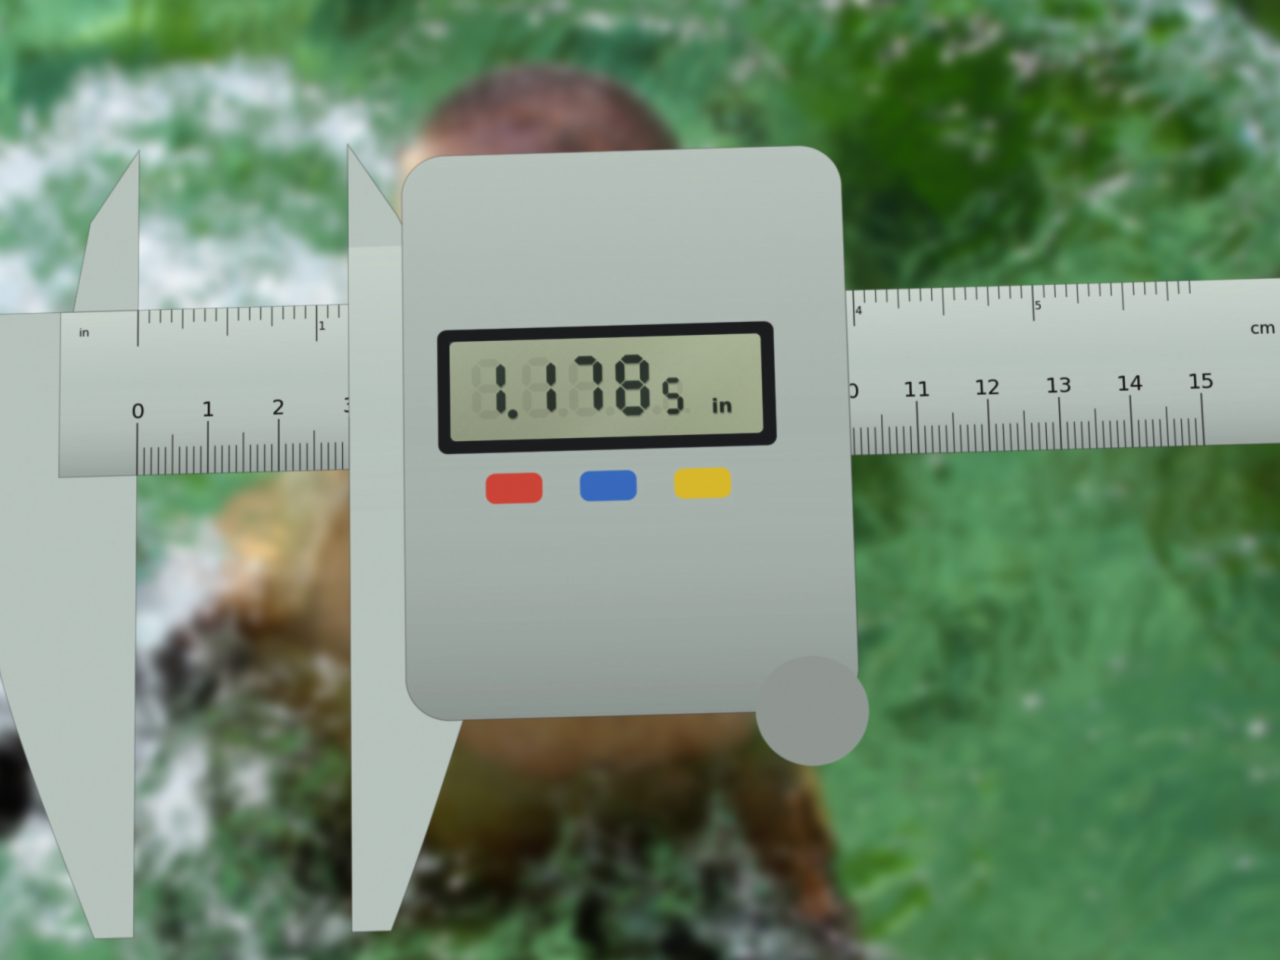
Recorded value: {"value": 1.1785, "unit": "in"}
